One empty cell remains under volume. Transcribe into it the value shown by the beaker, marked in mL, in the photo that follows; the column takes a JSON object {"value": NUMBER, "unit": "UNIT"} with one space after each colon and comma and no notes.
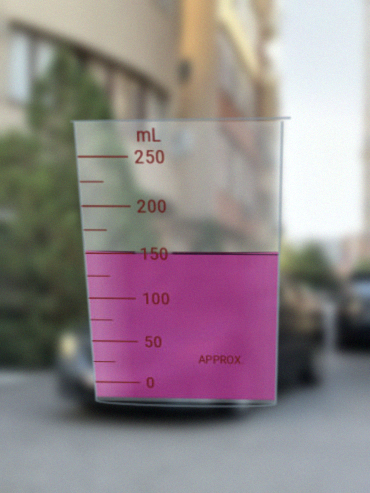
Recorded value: {"value": 150, "unit": "mL"}
